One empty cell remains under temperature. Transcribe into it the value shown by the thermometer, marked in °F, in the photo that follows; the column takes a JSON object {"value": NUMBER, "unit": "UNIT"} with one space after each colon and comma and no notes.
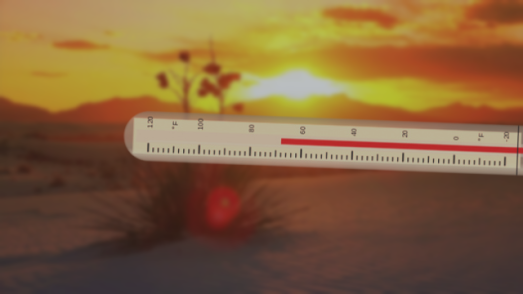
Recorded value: {"value": 68, "unit": "°F"}
